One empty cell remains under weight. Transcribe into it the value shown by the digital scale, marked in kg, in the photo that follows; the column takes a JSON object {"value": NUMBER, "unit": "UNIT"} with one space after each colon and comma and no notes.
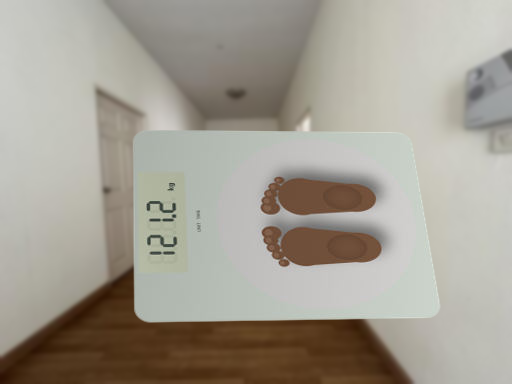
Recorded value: {"value": 121.2, "unit": "kg"}
